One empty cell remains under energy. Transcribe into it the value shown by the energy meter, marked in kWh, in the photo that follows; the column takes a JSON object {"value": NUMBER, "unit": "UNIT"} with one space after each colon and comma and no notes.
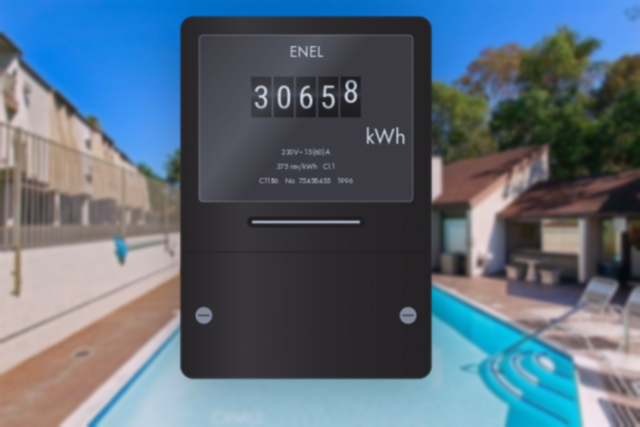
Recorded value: {"value": 30658, "unit": "kWh"}
